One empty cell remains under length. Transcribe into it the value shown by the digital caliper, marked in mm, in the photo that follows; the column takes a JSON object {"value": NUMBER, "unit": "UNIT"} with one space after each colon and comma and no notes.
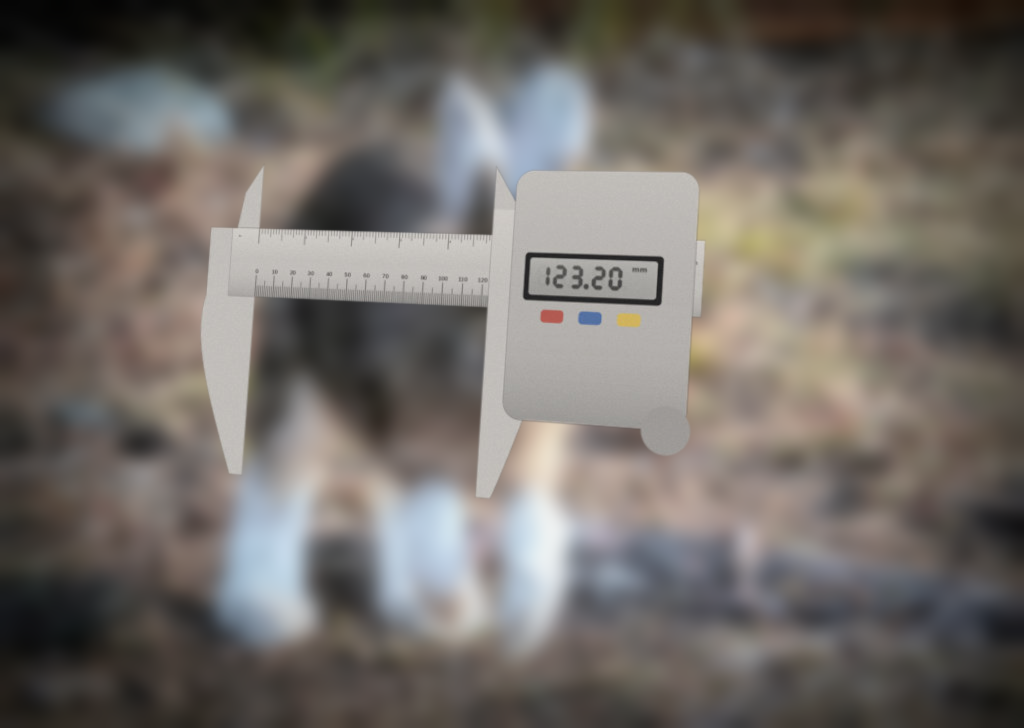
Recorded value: {"value": 123.20, "unit": "mm"}
